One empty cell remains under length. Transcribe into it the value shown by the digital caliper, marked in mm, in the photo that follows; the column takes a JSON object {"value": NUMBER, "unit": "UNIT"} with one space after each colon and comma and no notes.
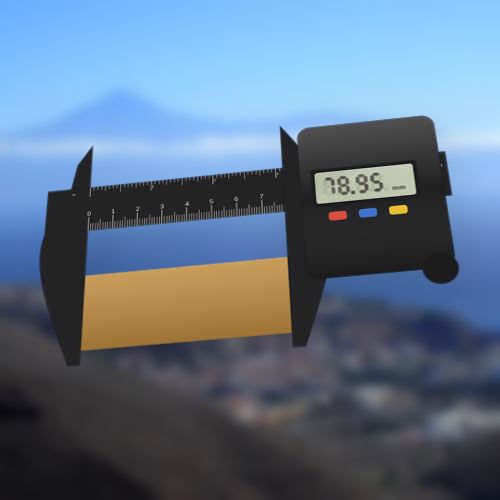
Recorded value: {"value": 78.95, "unit": "mm"}
